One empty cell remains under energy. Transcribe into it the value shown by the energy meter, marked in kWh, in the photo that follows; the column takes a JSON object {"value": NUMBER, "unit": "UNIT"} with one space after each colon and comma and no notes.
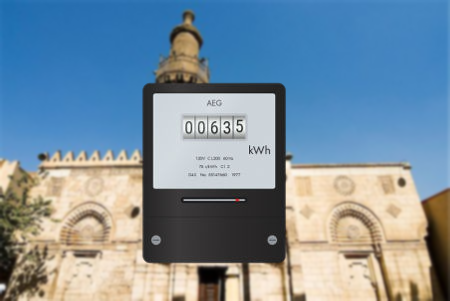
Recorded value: {"value": 635, "unit": "kWh"}
